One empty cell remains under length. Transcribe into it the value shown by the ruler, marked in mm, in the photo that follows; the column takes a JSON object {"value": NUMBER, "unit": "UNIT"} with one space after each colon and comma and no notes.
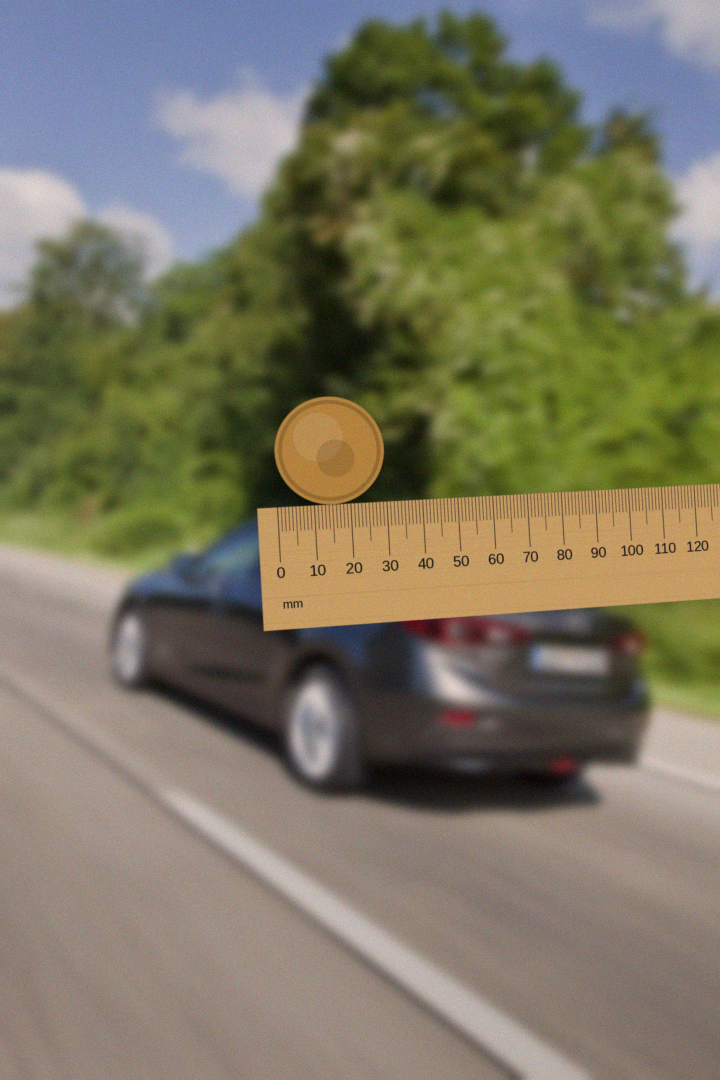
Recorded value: {"value": 30, "unit": "mm"}
